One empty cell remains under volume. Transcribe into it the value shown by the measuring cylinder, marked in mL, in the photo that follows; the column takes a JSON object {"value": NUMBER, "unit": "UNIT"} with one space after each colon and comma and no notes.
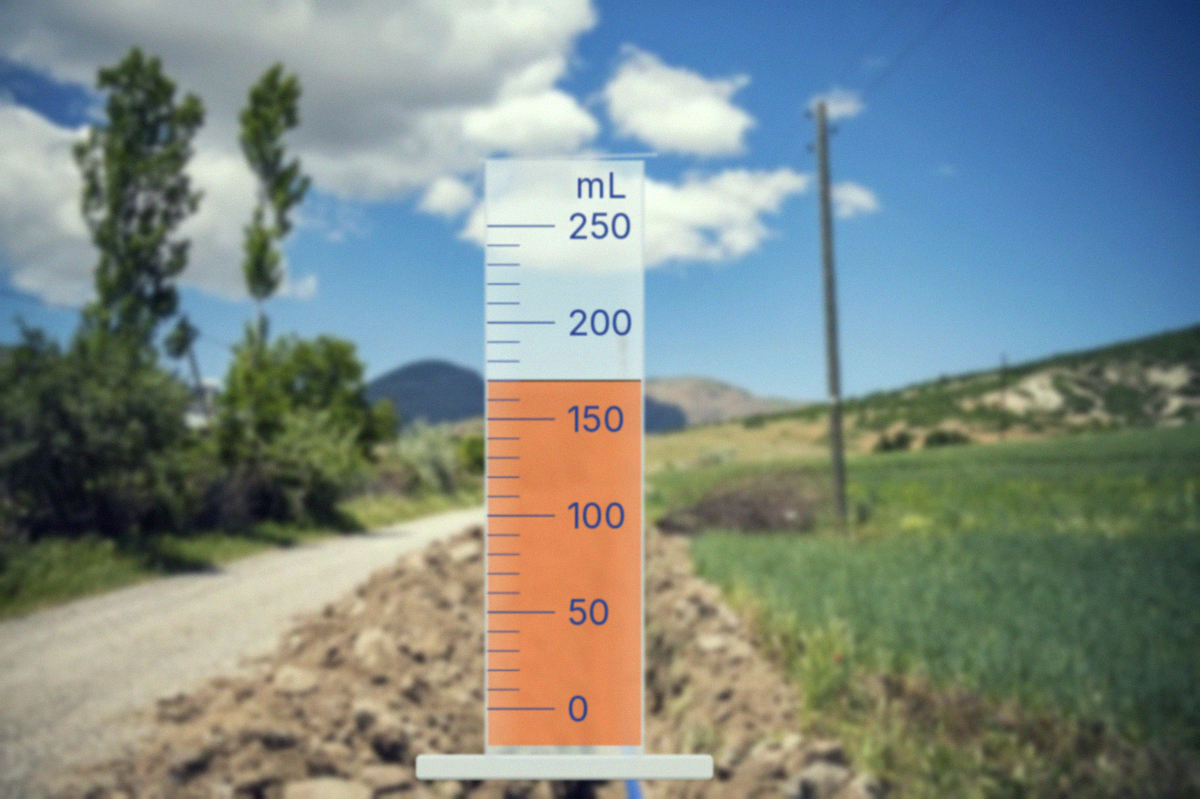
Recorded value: {"value": 170, "unit": "mL"}
